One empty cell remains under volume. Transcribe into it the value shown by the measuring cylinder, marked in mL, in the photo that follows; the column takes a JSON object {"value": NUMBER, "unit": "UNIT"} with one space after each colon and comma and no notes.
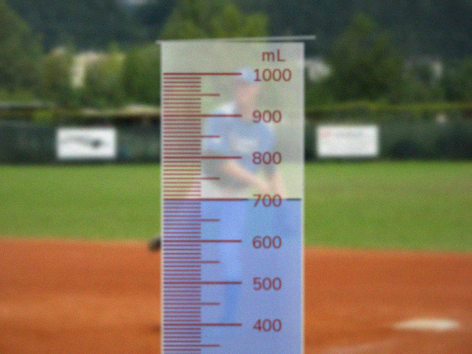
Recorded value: {"value": 700, "unit": "mL"}
